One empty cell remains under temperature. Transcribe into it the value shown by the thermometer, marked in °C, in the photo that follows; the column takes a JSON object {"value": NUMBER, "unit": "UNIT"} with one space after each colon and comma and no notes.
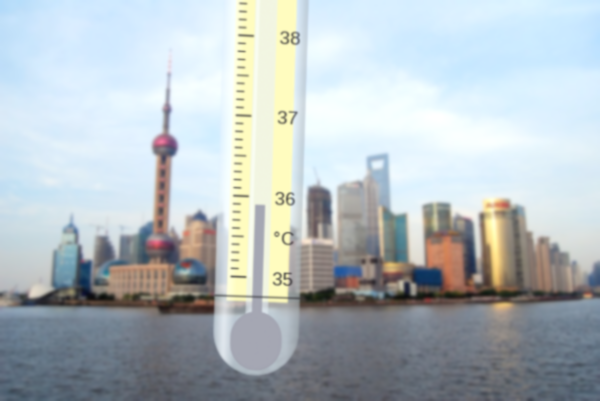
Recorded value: {"value": 35.9, "unit": "°C"}
